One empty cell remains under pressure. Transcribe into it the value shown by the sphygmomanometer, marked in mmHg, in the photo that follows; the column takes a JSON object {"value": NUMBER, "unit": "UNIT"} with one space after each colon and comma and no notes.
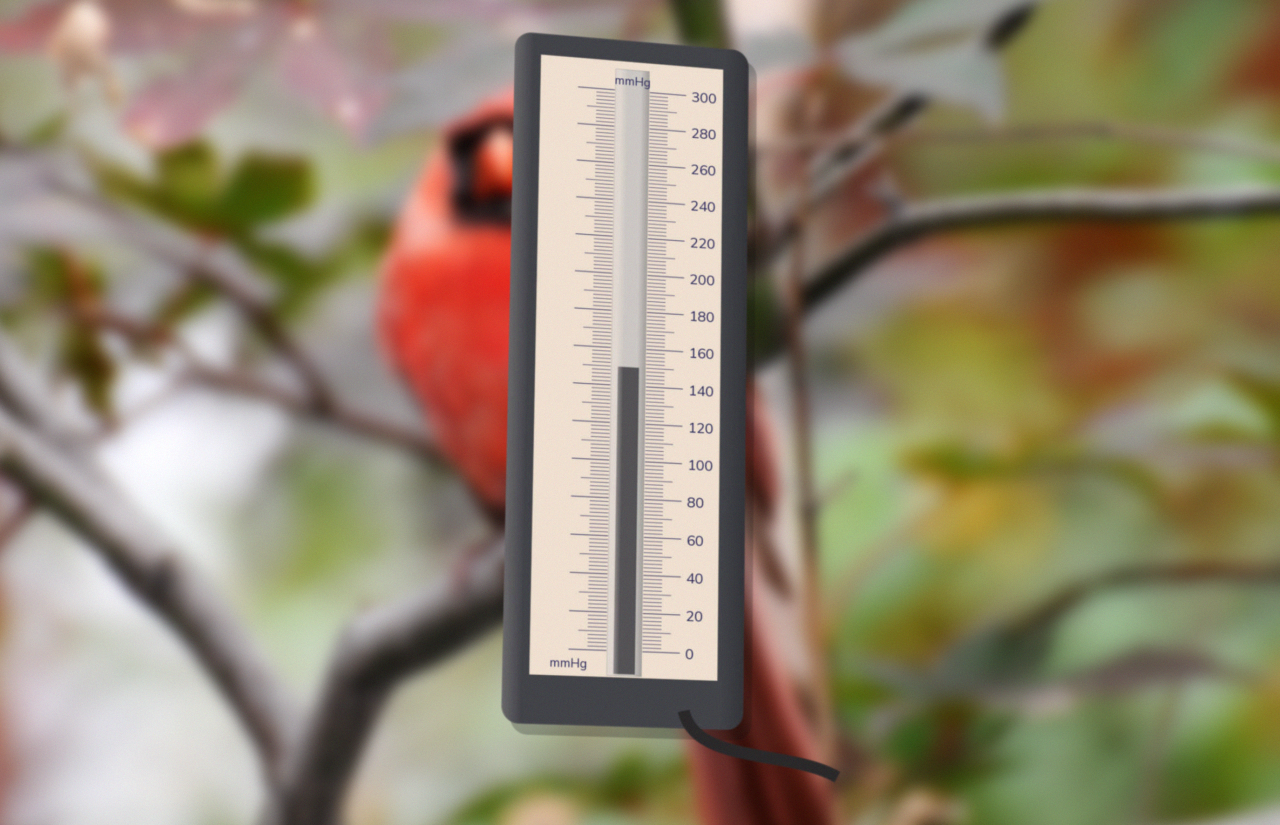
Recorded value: {"value": 150, "unit": "mmHg"}
